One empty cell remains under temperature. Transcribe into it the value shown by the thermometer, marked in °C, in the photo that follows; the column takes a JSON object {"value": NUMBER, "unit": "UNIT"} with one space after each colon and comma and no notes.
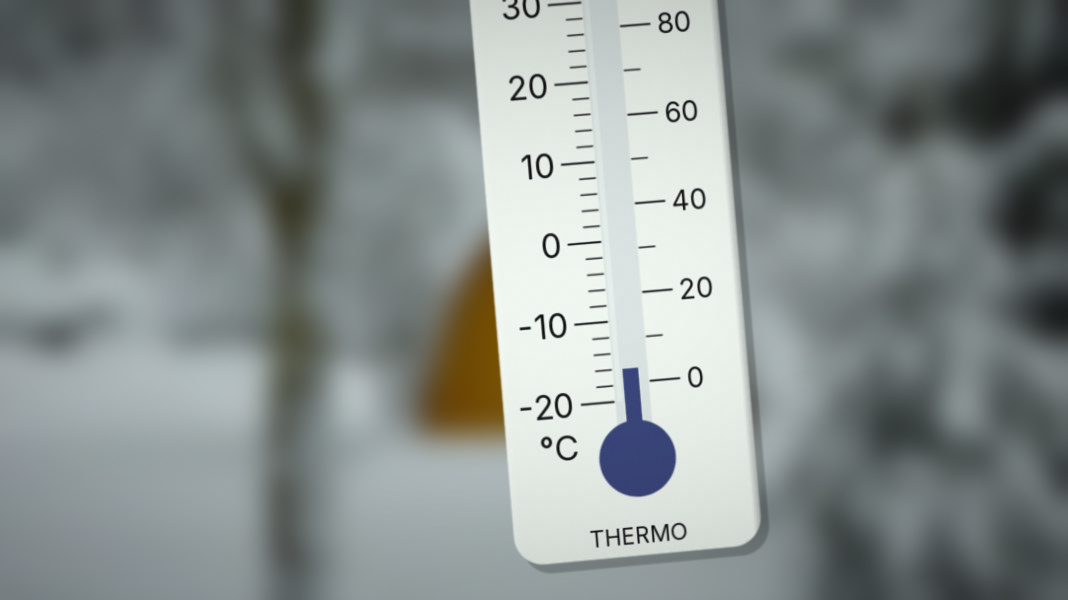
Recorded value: {"value": -16, "unit": "°C"}
